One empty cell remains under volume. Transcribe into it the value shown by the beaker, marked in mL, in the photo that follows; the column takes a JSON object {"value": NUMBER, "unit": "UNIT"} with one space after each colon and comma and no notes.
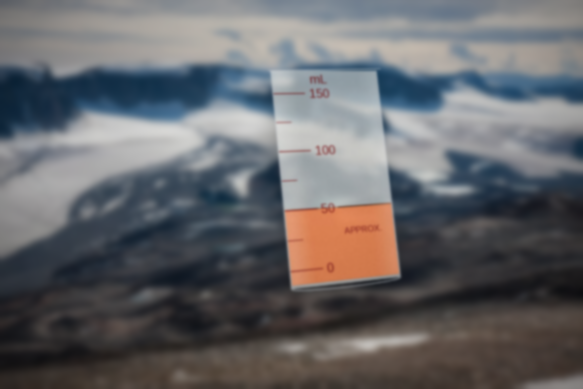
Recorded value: {"value": 50, "unit": "mL"}
